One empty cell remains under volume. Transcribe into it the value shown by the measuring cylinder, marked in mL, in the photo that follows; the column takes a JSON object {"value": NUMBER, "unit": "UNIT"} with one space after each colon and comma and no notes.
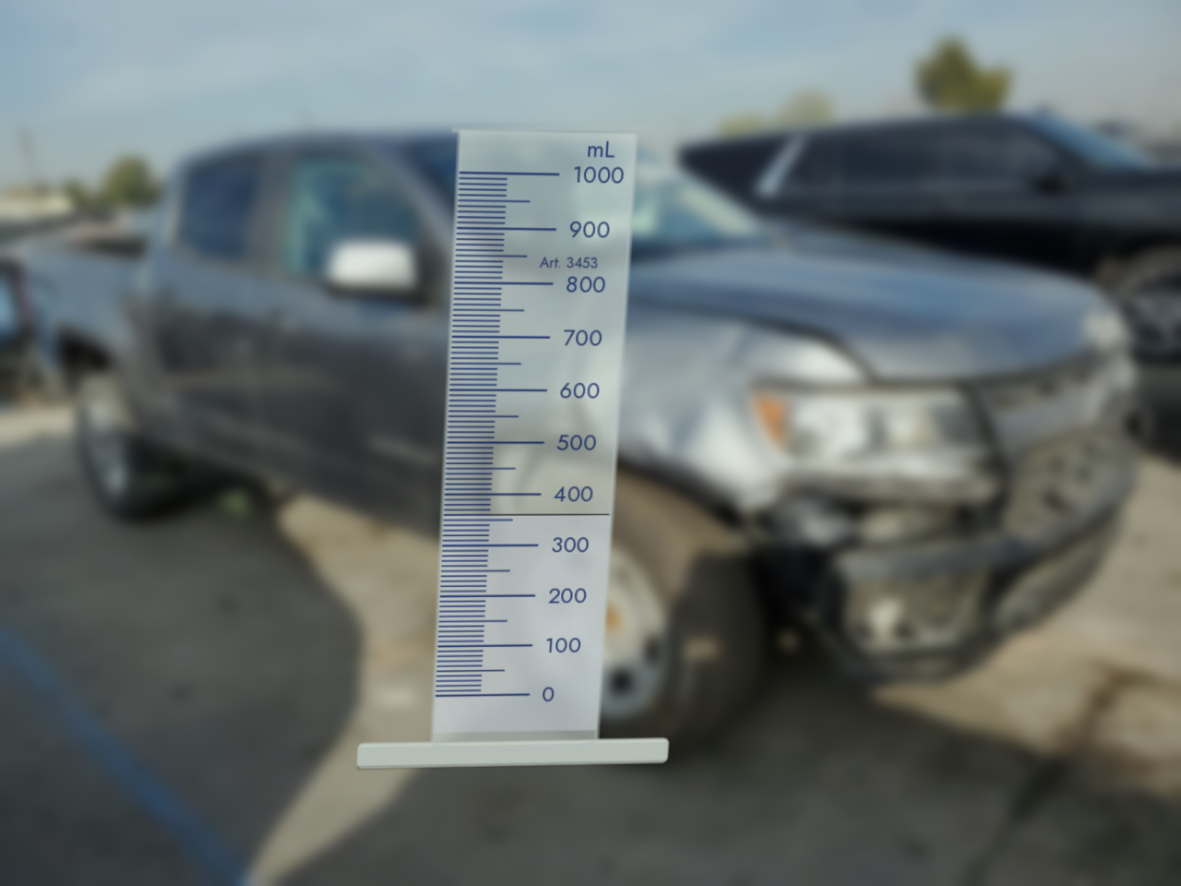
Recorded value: {"value": 360, "unit": "mL"}
